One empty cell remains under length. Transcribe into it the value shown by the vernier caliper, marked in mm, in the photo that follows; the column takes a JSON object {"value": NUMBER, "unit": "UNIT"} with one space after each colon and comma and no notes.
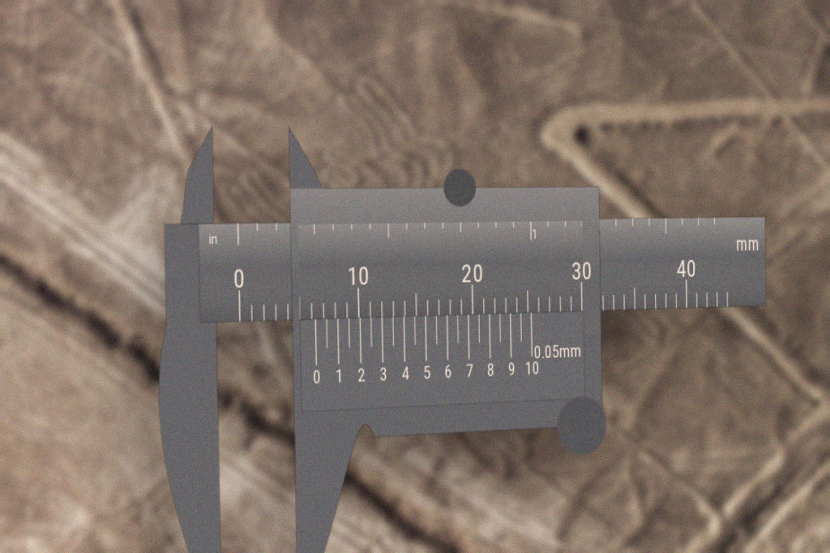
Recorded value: {"value": 6.3, "unit": "mm"}
